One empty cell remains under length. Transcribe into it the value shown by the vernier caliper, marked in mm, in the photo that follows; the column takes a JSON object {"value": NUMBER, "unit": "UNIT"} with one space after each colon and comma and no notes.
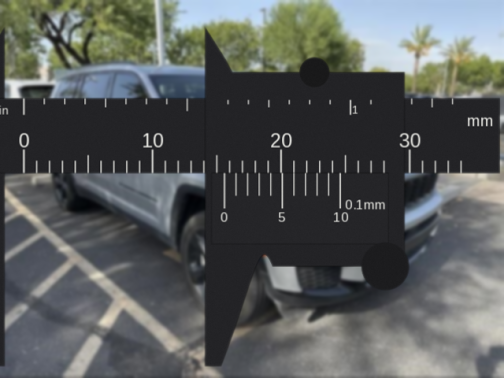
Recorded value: {"value": 15.6, "unit": "mm"}
